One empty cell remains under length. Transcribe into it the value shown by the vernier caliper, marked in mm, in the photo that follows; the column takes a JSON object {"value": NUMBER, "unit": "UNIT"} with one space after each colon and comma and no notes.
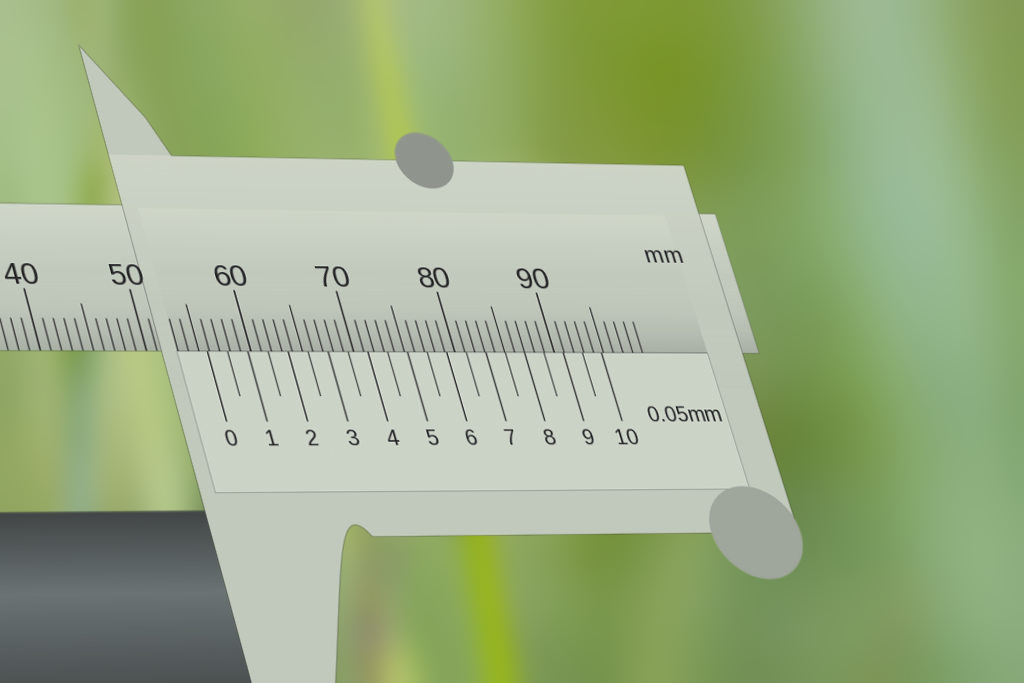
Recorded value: {"value": 55.8, "unit": "mm"}
